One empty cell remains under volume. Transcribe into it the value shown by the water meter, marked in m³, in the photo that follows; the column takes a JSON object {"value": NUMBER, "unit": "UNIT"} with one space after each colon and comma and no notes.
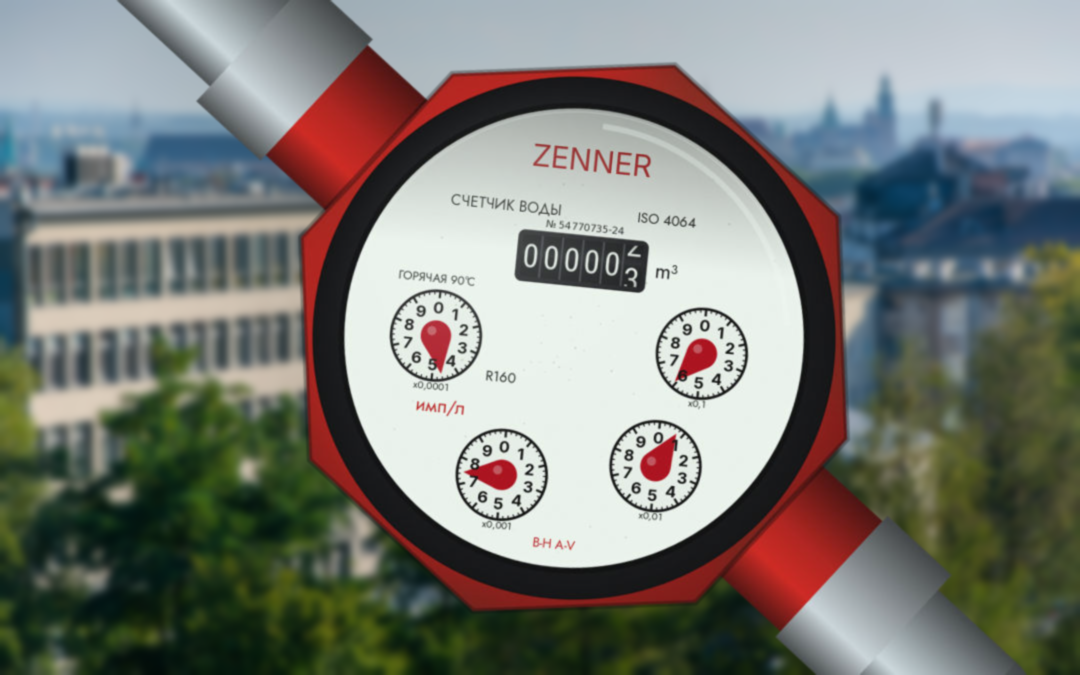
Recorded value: {"value": 2.6074, "unit": "m³"}
